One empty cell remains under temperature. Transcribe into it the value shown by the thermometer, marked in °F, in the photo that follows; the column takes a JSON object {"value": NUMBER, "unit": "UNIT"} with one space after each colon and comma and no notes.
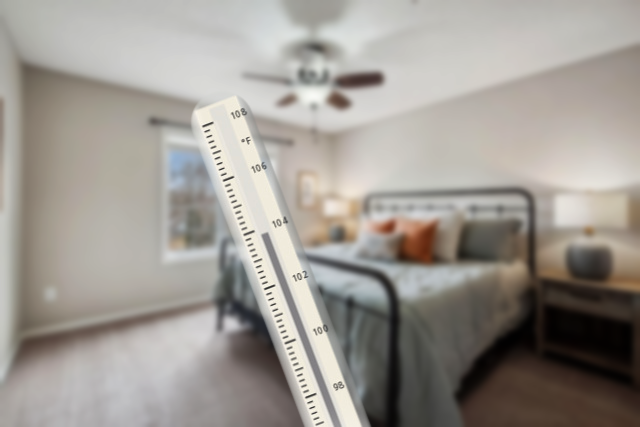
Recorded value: {"value": 103.8, "unit": "°F"}
